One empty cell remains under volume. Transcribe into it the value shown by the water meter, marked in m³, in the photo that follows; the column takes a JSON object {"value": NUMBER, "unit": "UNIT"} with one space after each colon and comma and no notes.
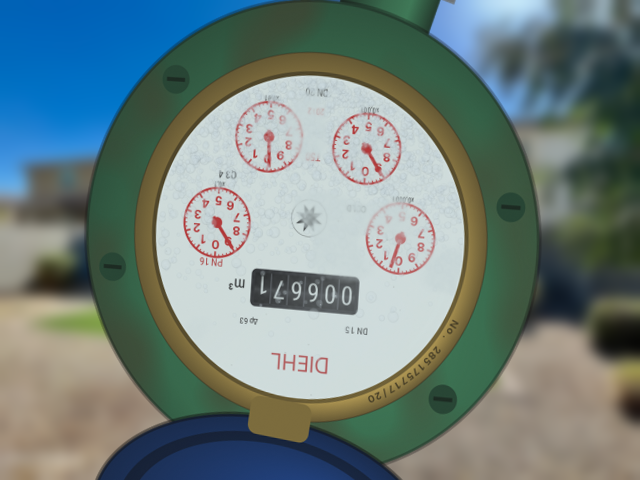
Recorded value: {"value": 6670.8990, "unit": "m³"}
